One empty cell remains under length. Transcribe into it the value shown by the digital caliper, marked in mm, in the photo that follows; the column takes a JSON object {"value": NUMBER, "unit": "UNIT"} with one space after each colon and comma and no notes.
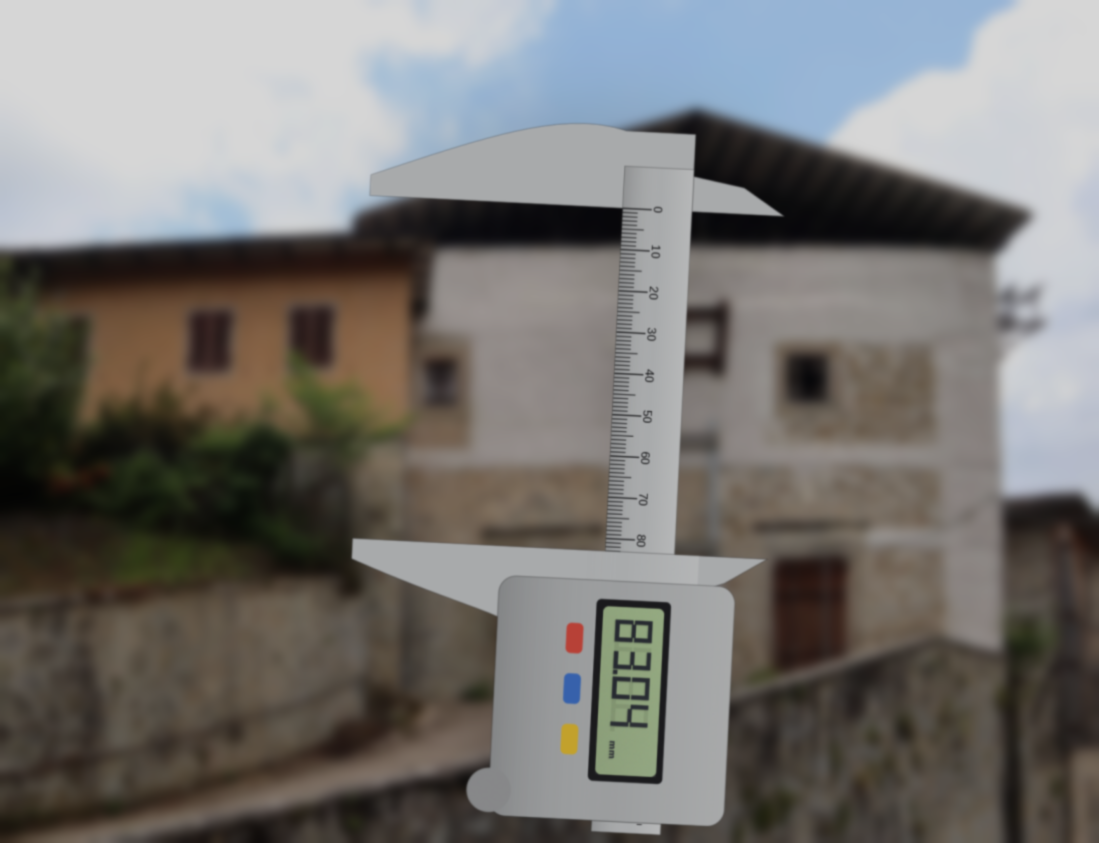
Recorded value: {"value": 83.04, "unit": "mm"}
